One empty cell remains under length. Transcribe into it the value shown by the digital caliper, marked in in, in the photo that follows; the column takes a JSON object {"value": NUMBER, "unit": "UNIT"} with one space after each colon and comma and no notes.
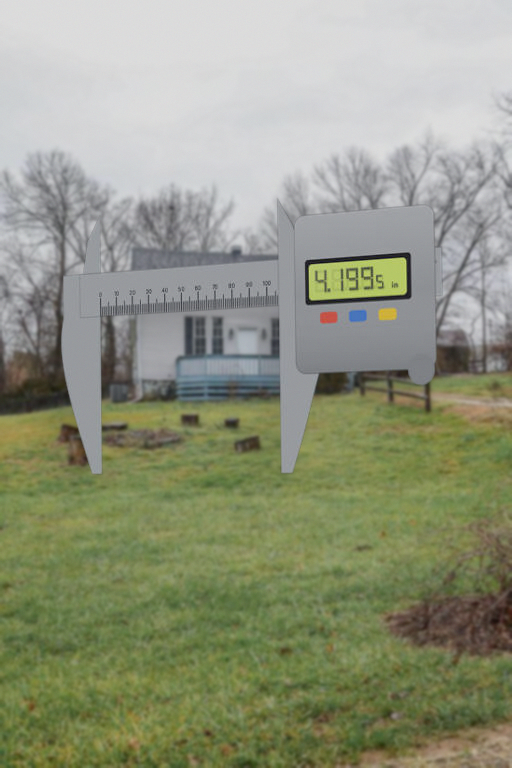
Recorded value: {"value": 4.1995, "unit": "in"}
